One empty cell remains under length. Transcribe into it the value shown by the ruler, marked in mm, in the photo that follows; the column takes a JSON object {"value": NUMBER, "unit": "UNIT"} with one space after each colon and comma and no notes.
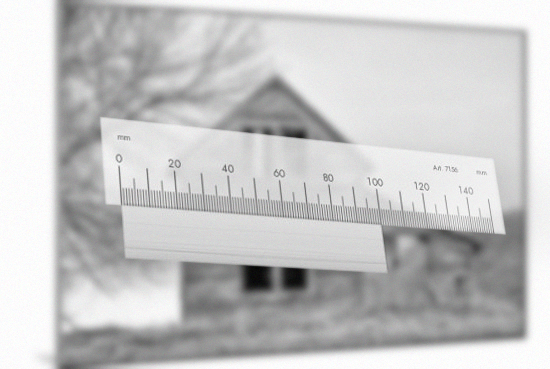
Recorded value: {"value": 100, "unit": "mm"}
